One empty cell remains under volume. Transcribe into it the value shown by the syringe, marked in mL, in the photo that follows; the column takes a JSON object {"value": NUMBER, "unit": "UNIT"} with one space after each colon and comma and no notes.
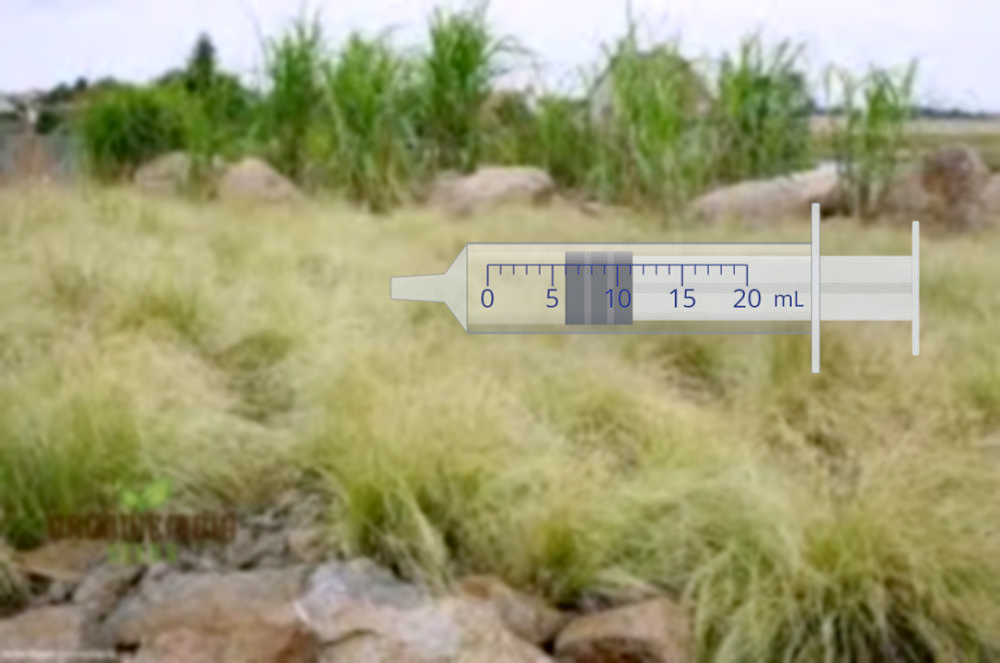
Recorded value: {"value": 6, "unit": "mL"}
